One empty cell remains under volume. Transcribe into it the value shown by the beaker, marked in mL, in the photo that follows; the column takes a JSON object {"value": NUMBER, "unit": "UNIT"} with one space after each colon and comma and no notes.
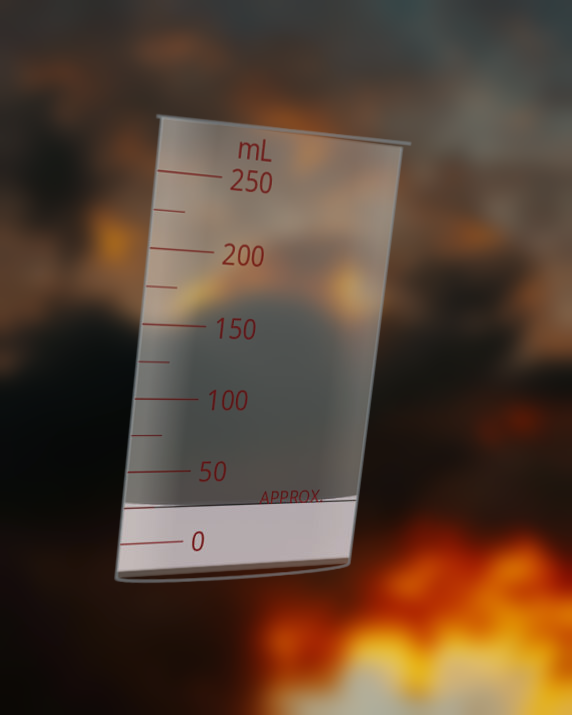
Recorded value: {"value": 25, "unit": "mL"}
